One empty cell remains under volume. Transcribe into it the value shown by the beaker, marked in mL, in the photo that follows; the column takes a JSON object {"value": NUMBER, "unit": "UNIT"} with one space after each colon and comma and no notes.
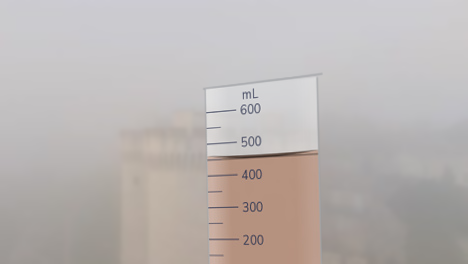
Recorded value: {"value": 450, "unit": "mL"}
